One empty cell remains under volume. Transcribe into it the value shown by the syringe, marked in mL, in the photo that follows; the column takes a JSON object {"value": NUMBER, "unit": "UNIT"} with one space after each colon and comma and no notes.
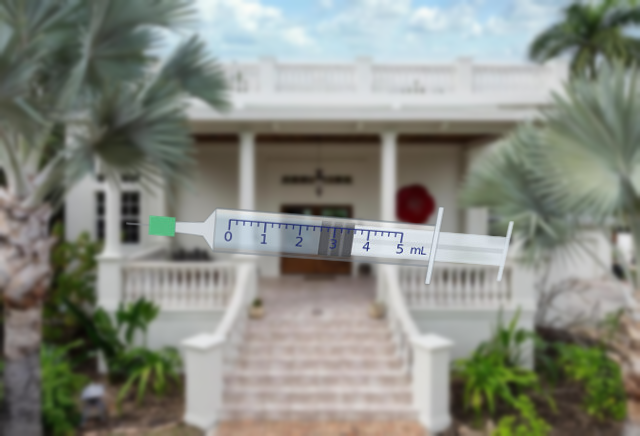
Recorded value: {"value": 2.6, "unit": "mL"}
